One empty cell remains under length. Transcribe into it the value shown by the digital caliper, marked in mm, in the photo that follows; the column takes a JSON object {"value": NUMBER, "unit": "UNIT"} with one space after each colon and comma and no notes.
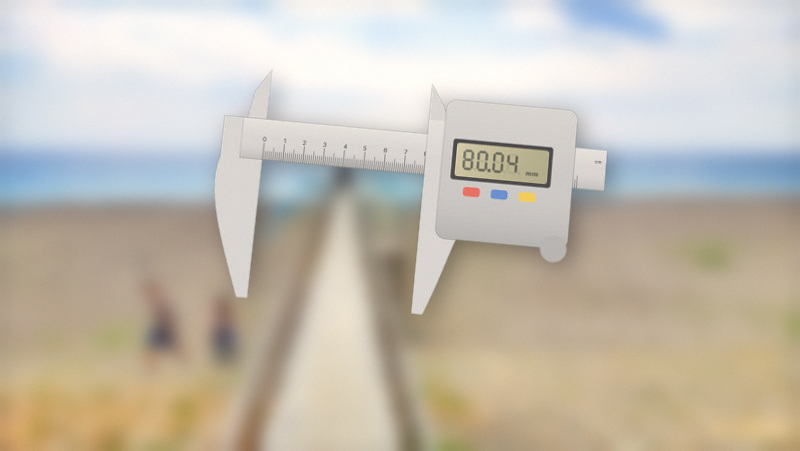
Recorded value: {"value": 80.04, "unit": "mm"}
